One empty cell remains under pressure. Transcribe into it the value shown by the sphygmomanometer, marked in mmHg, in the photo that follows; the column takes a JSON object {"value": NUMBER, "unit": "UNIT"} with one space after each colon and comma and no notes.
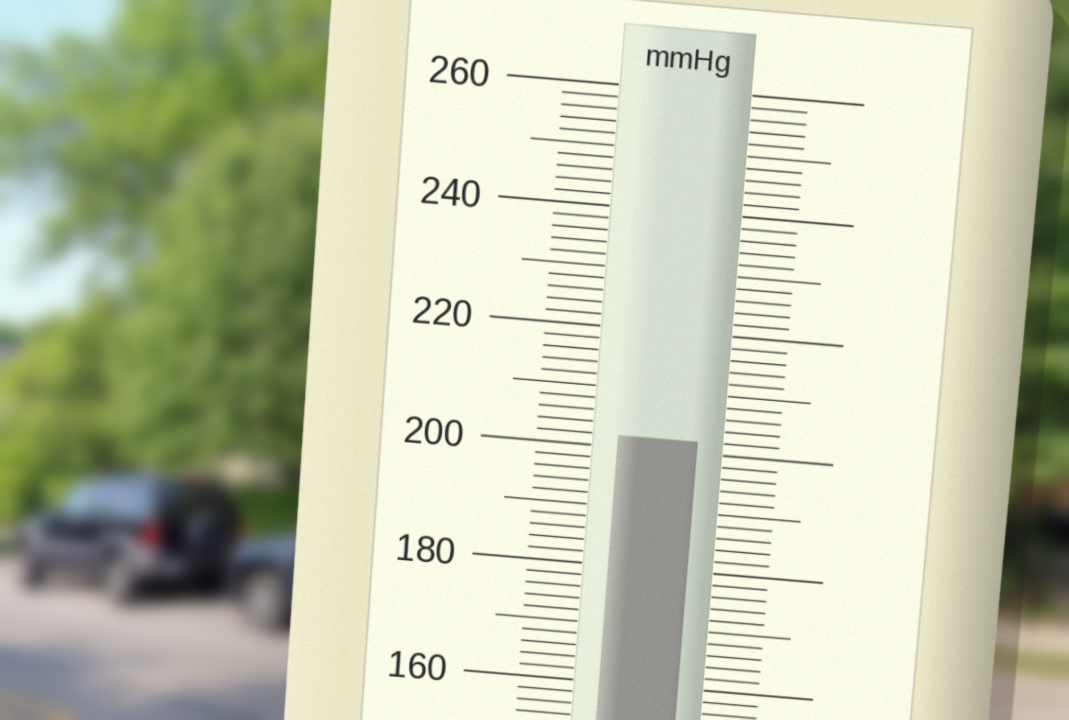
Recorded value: {"value": 202, "unit": "mmHg"}
